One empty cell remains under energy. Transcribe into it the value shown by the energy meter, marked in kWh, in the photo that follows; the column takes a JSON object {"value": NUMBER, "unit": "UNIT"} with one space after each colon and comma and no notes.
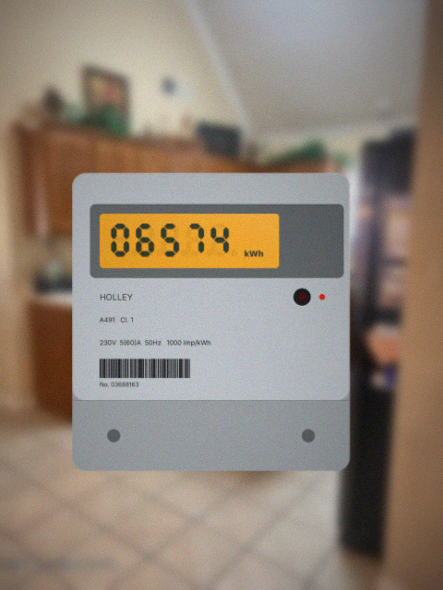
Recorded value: {"value": 6574, "unit": "kWh"}
